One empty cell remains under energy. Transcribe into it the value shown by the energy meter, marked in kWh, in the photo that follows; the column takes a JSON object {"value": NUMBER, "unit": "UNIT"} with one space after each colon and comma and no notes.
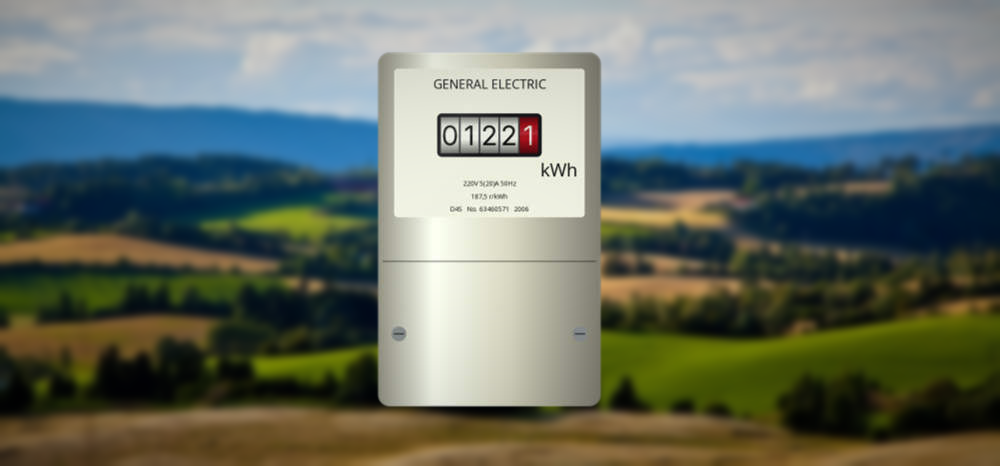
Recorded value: {"value": 122.1, "unit": "kWh"}
